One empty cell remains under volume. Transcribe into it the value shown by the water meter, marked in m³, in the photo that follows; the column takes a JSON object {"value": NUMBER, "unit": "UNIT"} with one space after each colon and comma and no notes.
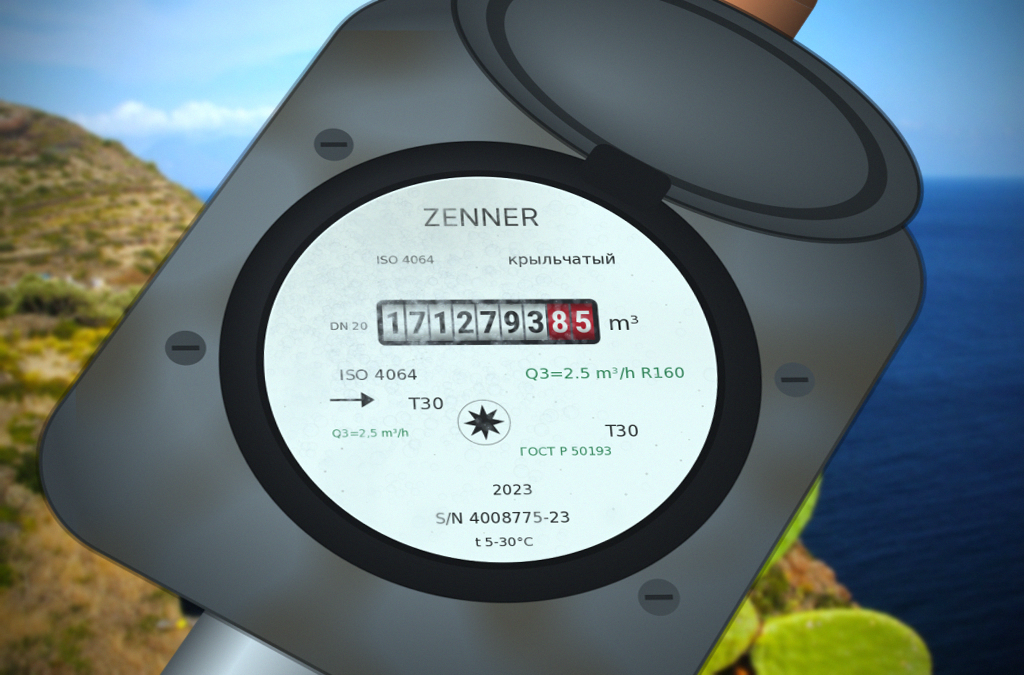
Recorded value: {"value": 1712793.85, "unit": "m³"}
